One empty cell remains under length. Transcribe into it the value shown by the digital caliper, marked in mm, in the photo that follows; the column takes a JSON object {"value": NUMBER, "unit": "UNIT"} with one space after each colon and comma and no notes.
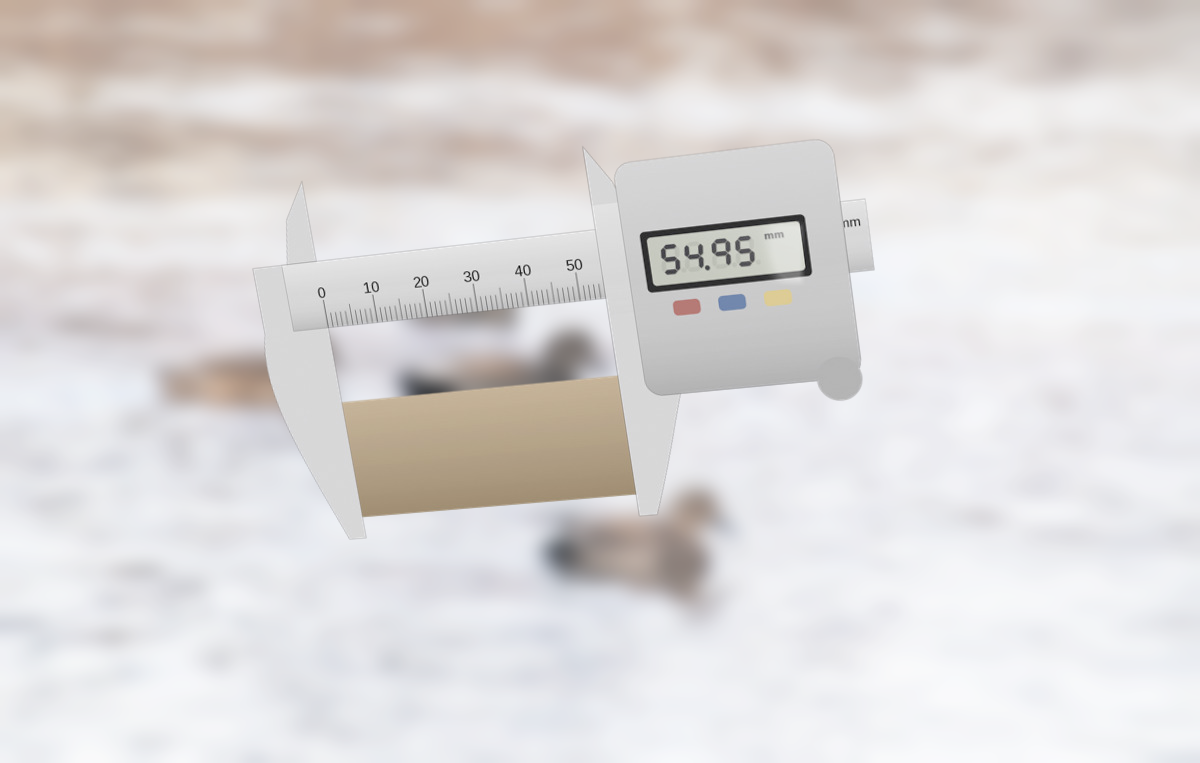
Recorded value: {"value": 54.95, "unit": "mm"}
